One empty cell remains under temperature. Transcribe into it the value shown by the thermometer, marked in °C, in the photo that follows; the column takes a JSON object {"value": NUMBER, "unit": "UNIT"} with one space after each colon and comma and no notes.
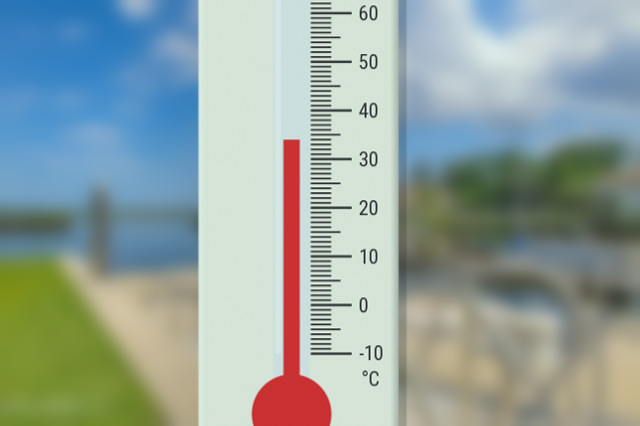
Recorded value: {"value": 34, "unit": "°C"}
